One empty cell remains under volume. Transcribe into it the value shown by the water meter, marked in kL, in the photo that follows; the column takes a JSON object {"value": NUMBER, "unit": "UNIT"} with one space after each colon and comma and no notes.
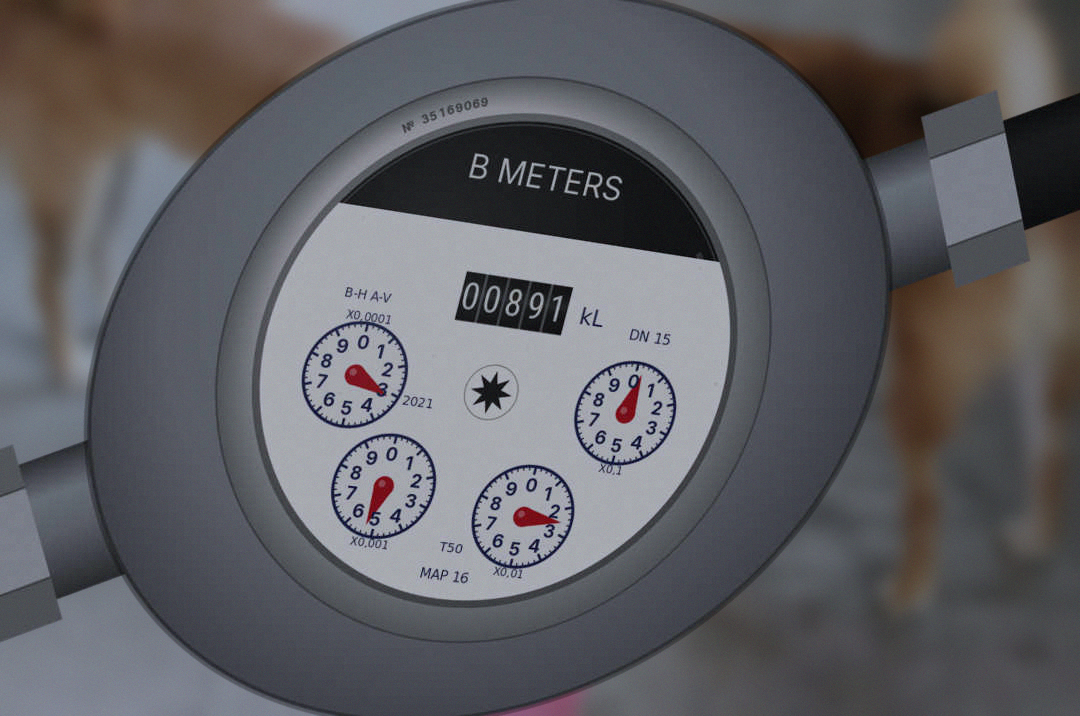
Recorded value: {"value": 891.0253, "unit": "kL"}
